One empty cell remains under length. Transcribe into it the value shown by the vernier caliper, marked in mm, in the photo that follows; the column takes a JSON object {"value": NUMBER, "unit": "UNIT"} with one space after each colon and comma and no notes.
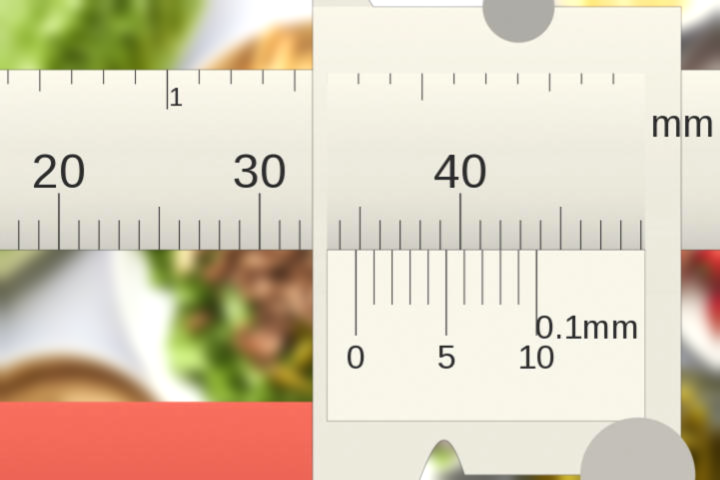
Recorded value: {"value": 34.8, "unit": "mm"}
